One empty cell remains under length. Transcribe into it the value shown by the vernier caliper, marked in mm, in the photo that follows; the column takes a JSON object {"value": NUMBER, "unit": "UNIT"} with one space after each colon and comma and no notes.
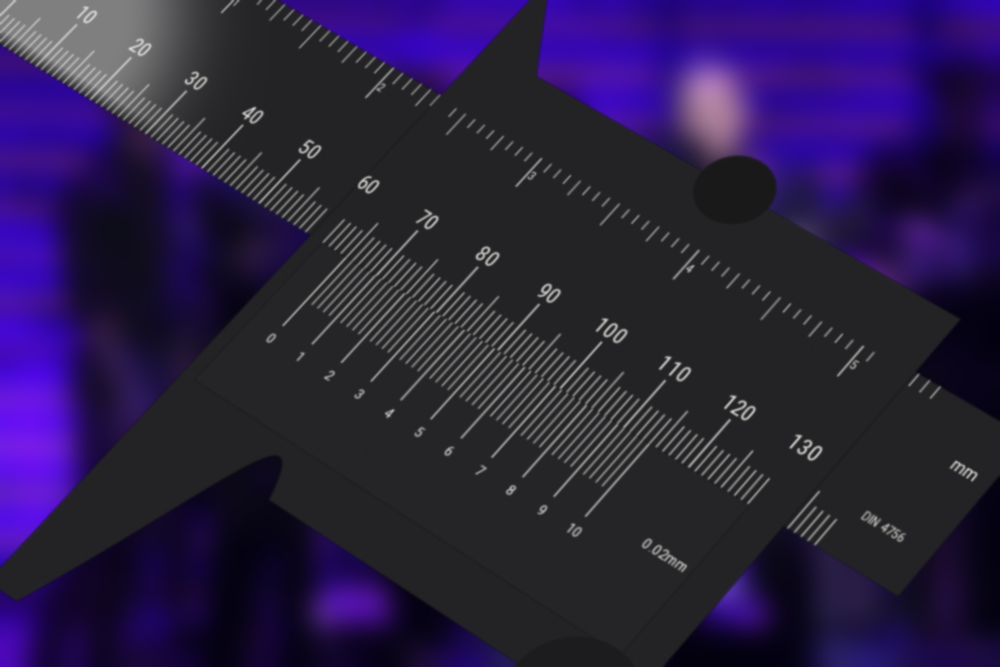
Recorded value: {"value": 65.0, "unit": "mm"}
